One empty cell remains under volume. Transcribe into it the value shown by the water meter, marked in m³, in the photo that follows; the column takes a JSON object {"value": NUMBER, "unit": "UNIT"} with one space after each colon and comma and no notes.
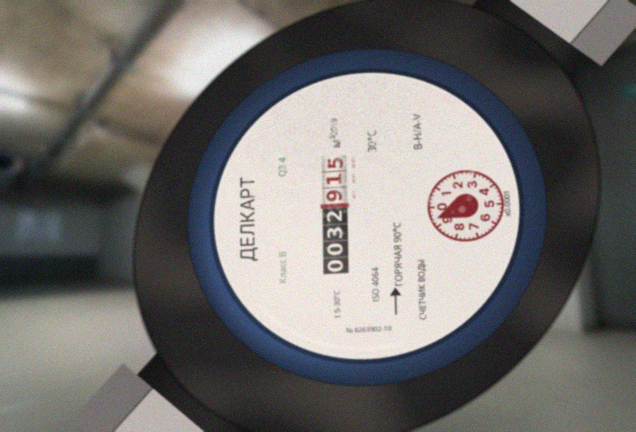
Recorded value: {"value": 32.9149, "unit": "m³"}
